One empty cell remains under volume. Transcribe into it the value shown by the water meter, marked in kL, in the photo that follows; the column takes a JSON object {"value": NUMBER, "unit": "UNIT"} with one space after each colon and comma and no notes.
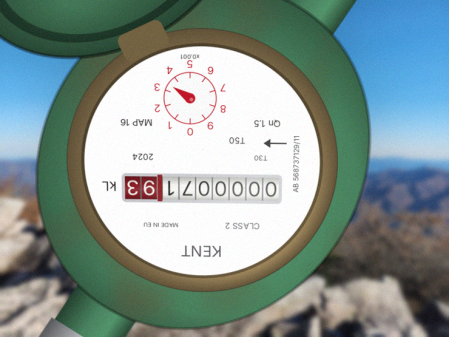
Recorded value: {"value": 71.933, "unit": "kL"}
